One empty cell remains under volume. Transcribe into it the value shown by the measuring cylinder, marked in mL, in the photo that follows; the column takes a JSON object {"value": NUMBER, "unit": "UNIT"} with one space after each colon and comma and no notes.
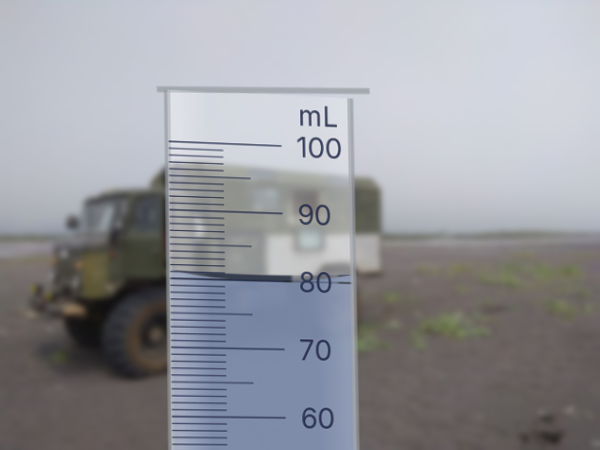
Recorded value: {"value": 80, "unit": "mL"}
